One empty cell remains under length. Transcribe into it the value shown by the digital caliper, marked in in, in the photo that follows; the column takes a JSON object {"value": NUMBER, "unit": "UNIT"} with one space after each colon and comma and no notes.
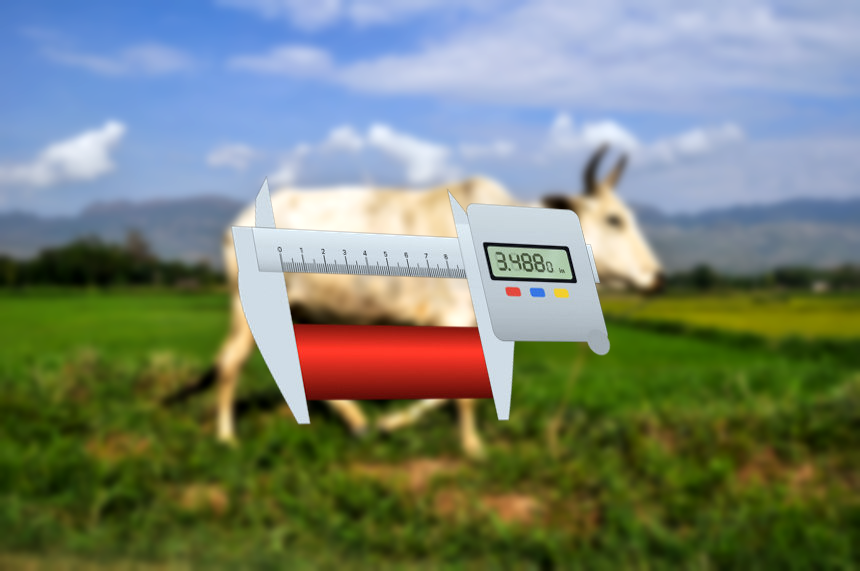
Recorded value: {"value": 3.4880, "unit": "in"}
